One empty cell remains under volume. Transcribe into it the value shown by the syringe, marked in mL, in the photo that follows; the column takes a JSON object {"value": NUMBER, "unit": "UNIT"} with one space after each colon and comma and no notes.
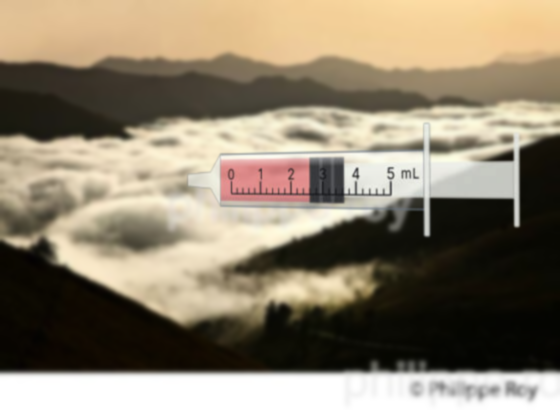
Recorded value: {"value": 2.6, "unit": "mL"}
